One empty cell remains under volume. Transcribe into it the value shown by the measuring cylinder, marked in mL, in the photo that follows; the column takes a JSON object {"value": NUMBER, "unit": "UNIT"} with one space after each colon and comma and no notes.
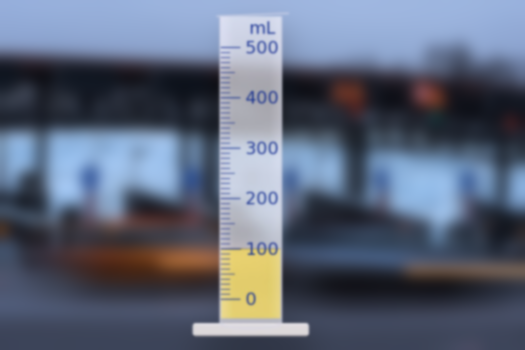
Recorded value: {"value": 100, "unit": "mL"}
